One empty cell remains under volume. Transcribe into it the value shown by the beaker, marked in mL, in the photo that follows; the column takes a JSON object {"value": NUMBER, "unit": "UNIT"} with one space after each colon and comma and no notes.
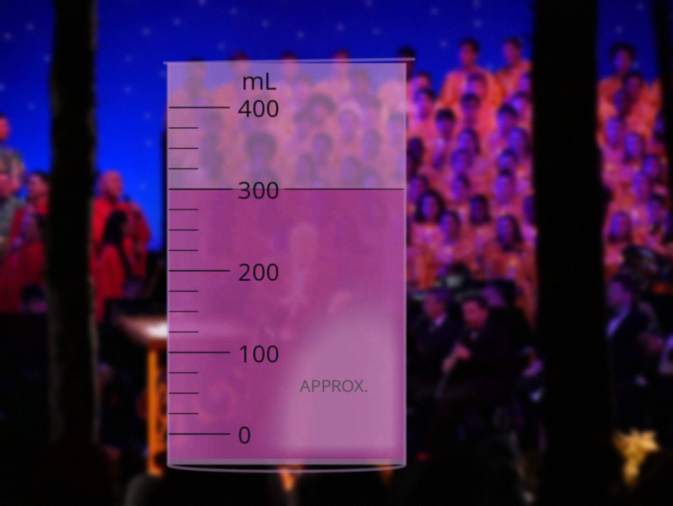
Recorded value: {"value": 300, "unit": "mL"}
